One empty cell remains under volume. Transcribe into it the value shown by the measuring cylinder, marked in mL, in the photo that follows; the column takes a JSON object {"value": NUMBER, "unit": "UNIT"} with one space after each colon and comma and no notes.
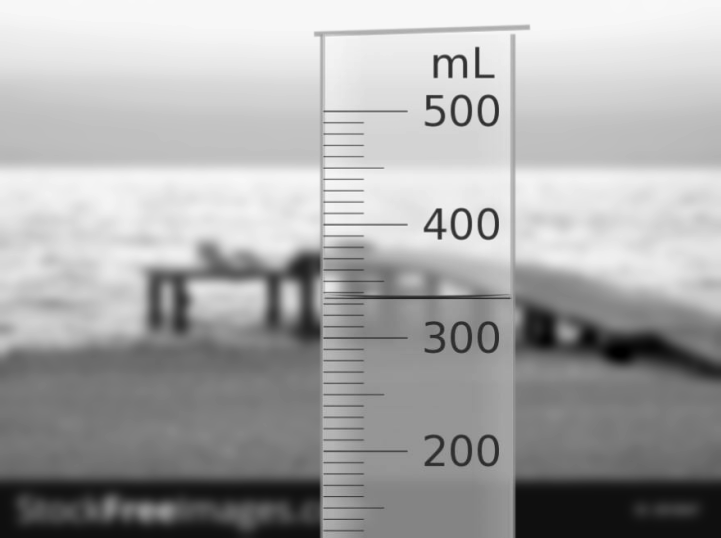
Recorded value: {"value": 335, "unit": "mL"}
